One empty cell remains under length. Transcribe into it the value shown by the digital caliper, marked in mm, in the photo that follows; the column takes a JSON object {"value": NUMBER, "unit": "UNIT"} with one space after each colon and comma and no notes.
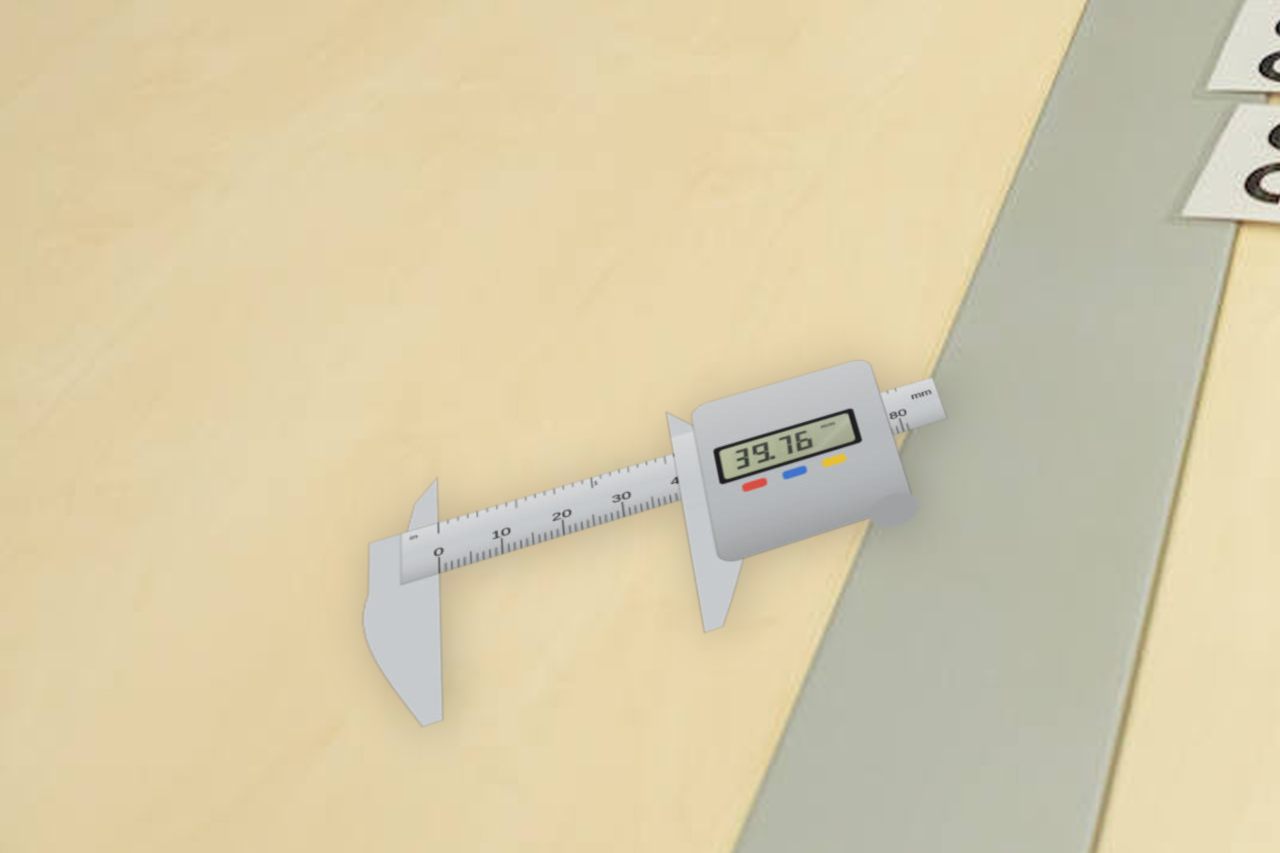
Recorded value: {"value": 39.76, "unit": "mm"}
